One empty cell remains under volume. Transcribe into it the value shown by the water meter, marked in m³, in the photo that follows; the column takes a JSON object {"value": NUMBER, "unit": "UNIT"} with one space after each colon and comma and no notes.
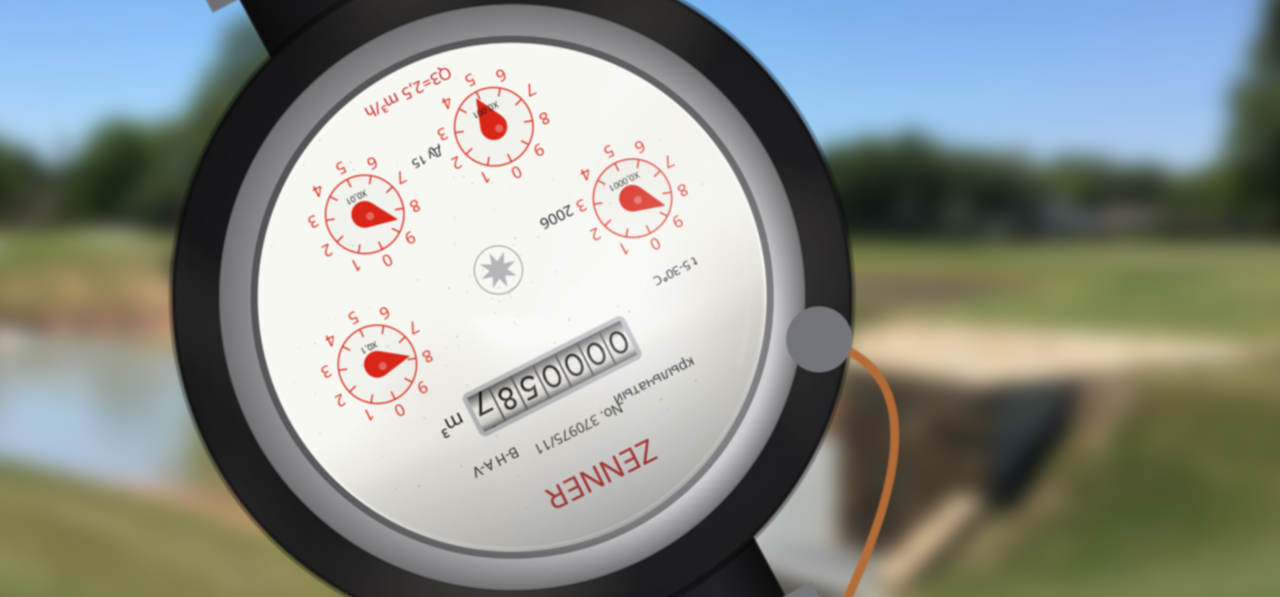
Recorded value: {"value": 586.7848, "unit": "m³"}
